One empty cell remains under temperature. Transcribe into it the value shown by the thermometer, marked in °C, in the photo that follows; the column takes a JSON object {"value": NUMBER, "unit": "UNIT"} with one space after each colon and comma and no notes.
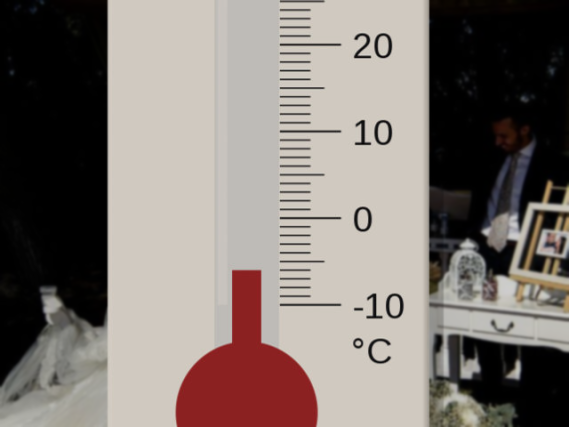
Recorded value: {"value": -6, "unit": "°C"}
